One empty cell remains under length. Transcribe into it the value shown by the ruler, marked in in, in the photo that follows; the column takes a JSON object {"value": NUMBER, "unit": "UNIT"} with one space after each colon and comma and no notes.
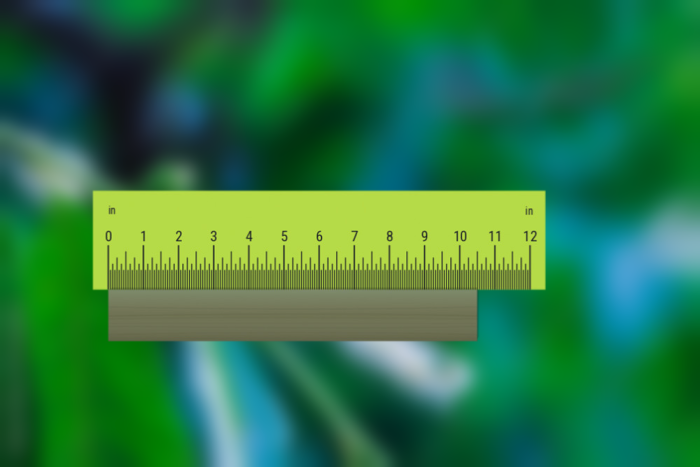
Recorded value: {"value": 10.5, "unit": "in"}
